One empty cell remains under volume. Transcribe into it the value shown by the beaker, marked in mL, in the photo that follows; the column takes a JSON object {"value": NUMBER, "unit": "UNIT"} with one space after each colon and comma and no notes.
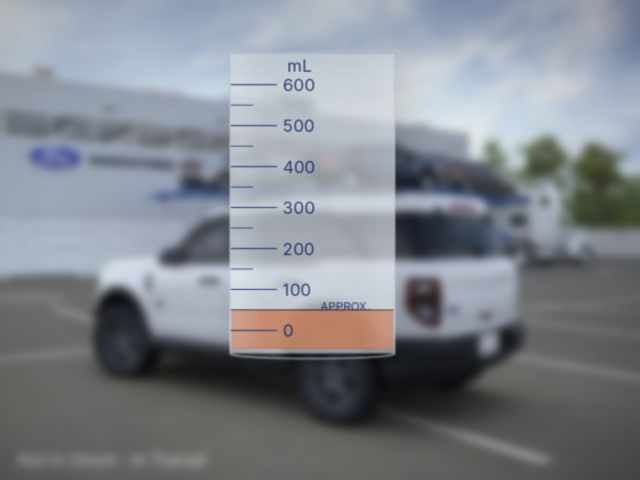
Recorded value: {"value": 50, "unit": "mL"}
